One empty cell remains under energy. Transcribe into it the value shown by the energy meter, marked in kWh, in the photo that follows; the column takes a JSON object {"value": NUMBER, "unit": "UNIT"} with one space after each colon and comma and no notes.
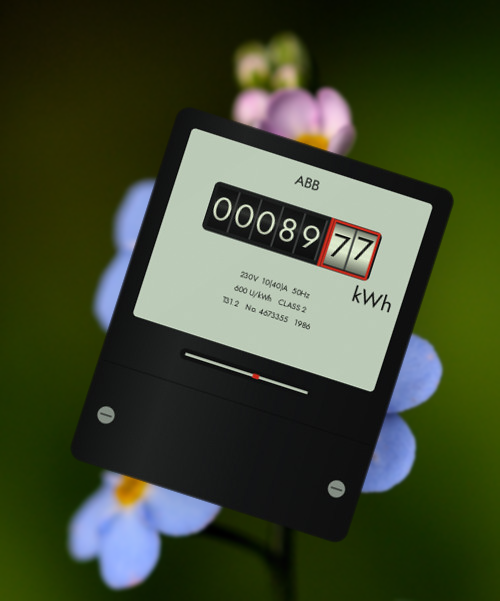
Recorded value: {"value": 89.77, "unit": "kWh"}
